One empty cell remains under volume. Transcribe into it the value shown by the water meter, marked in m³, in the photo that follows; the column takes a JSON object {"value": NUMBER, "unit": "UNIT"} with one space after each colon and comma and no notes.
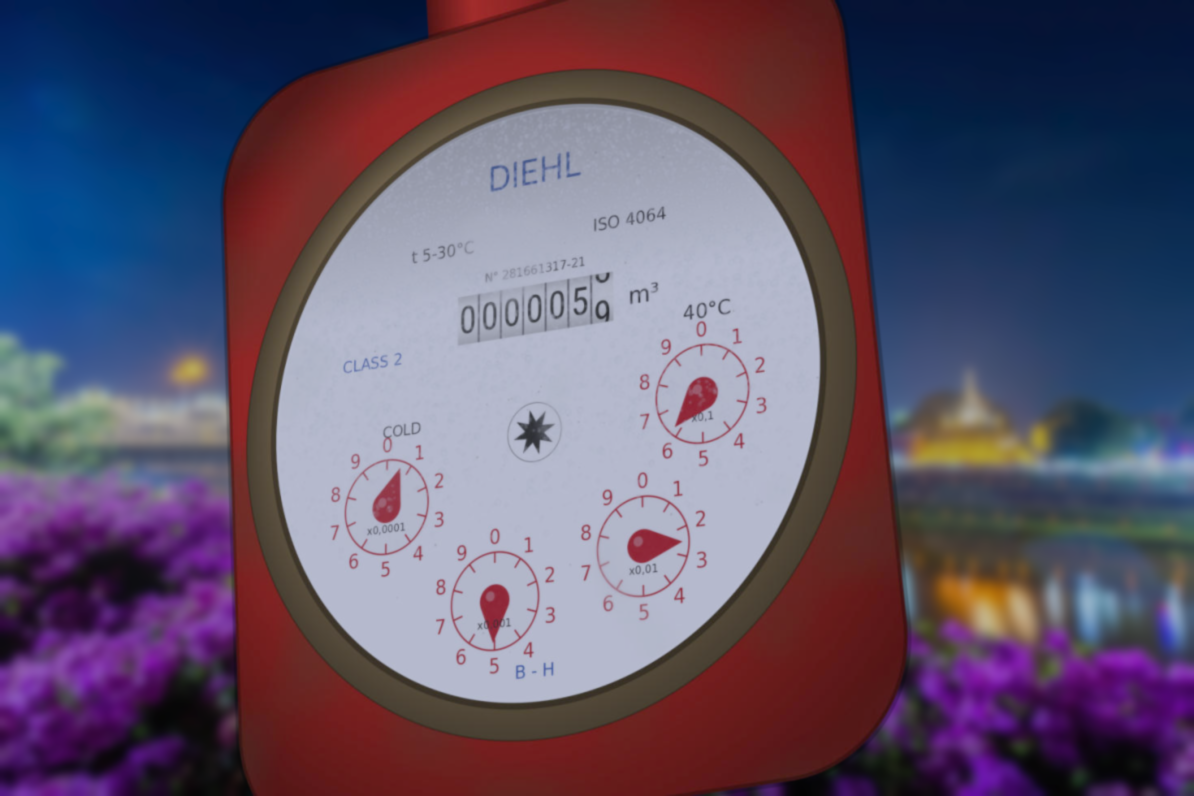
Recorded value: {"value": 58.6250, "unit": "m³"}
